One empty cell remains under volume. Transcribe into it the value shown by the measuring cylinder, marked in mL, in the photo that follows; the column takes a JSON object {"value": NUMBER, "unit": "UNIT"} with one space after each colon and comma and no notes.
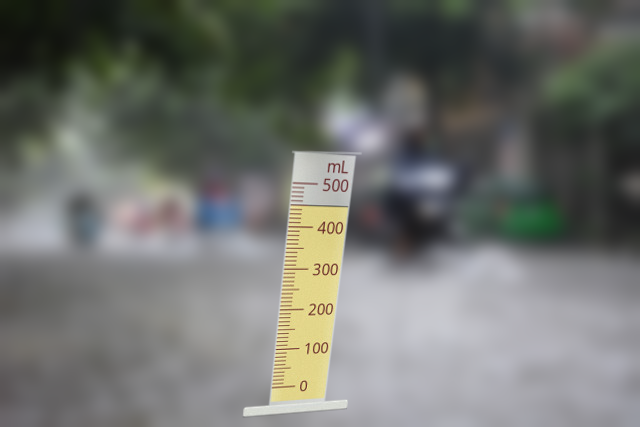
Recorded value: {"value": 450, "unit": "mL"}
